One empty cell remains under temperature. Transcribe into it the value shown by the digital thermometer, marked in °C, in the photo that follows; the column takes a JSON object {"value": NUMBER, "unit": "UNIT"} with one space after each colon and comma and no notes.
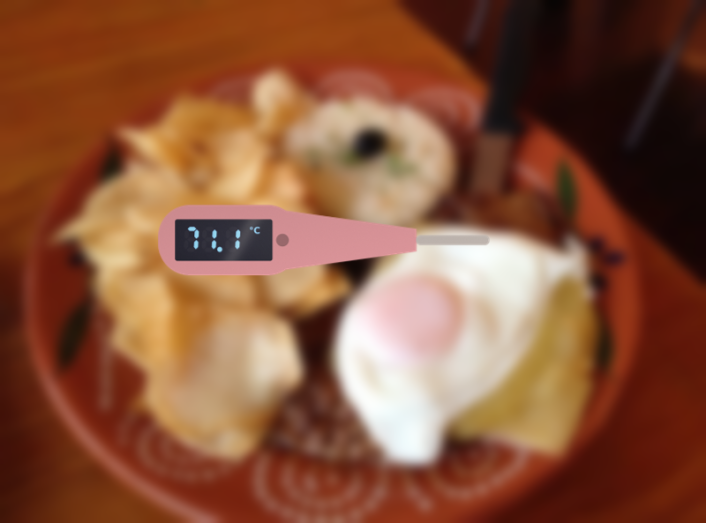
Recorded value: {"value": 71.1, "unit": "°C"}
